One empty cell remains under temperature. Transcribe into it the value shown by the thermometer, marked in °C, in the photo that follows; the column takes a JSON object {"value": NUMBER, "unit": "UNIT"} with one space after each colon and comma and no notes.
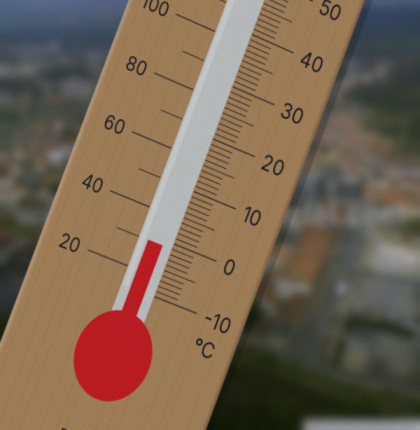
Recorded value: {"value": -1, "unit": "°C"}
